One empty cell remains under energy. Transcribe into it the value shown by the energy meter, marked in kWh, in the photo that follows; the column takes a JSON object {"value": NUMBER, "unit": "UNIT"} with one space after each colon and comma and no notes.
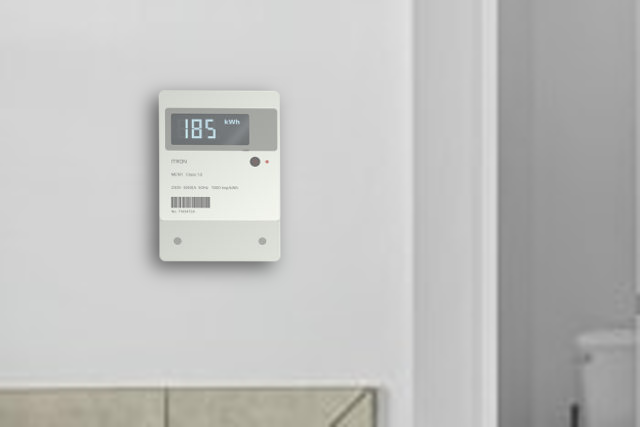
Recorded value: {"value": 185, "unit": "kWh"}
